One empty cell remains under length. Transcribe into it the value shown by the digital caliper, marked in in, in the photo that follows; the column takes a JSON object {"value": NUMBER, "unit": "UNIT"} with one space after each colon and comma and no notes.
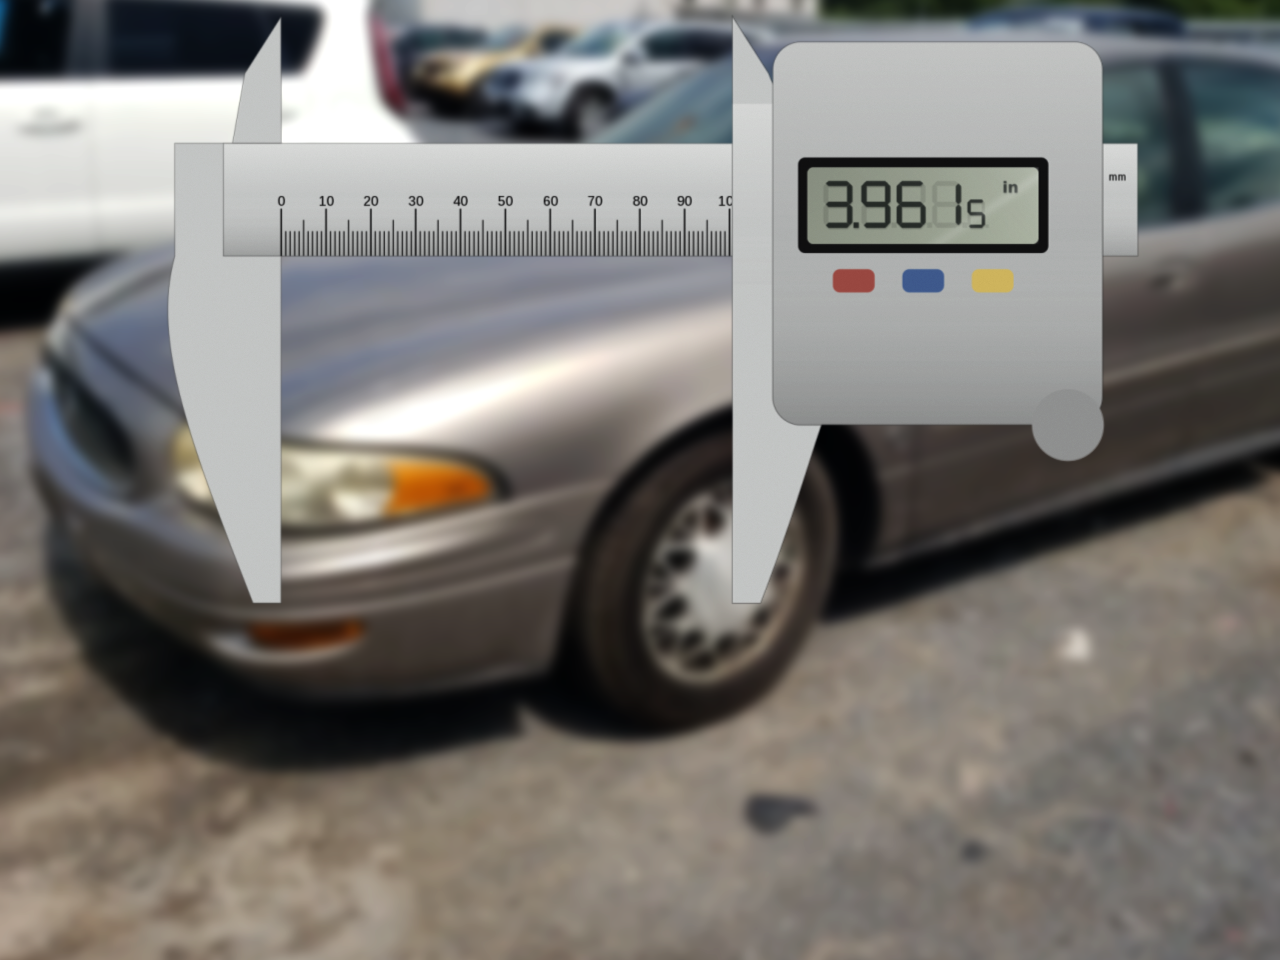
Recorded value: {"value": 3.9615, "unit": "in"}
